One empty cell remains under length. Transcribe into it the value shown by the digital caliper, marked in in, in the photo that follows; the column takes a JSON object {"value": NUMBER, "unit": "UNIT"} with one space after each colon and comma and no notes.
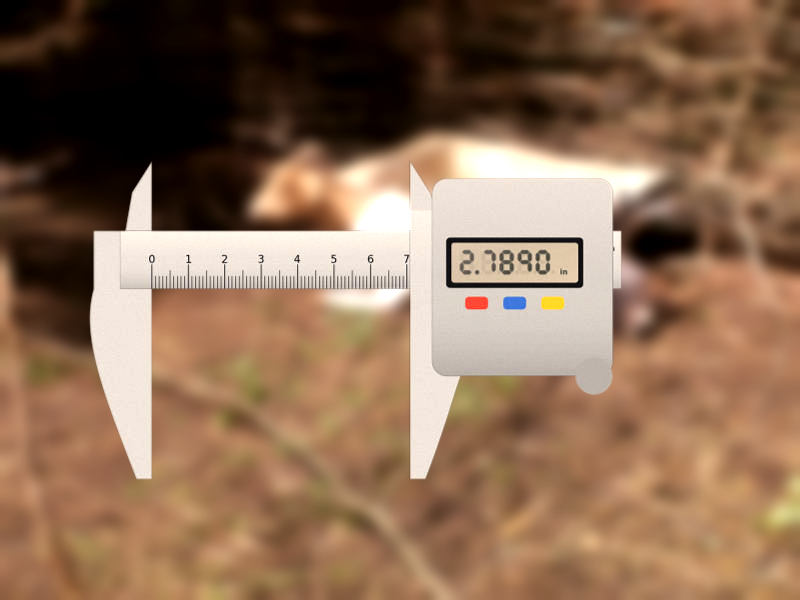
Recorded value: {"value": 2.7890, "unit": "in"}
